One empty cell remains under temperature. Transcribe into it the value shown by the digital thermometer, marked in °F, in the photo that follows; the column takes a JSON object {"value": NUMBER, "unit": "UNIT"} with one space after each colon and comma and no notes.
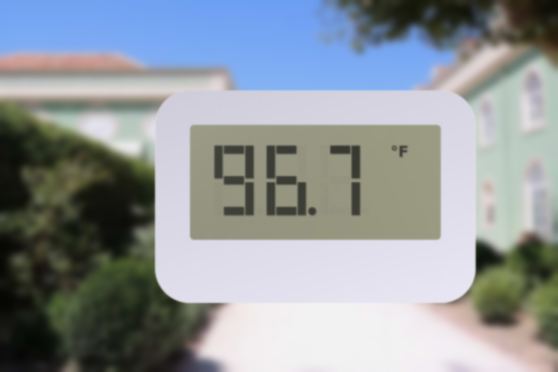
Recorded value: {"value": 96.7, "unit": "°F"}
